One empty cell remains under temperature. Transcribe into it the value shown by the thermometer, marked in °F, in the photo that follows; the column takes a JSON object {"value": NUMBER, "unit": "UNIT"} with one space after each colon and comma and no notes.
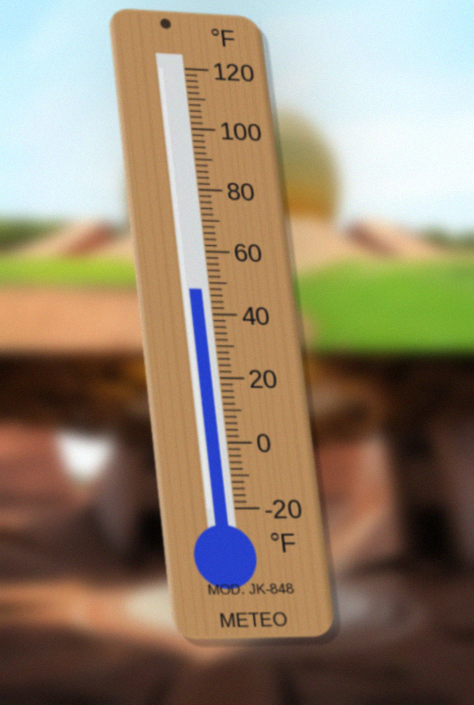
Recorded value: {"value": 48, "unit": "°F"}
